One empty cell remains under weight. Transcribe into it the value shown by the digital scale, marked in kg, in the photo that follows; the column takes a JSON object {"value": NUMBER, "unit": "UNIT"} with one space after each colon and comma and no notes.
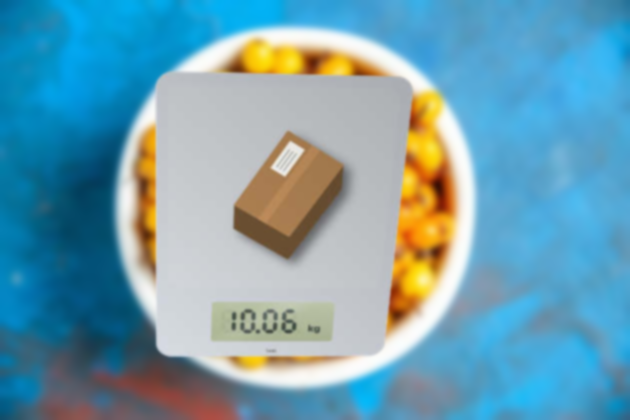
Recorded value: {"value": 10.06, "unit": "kg"}
